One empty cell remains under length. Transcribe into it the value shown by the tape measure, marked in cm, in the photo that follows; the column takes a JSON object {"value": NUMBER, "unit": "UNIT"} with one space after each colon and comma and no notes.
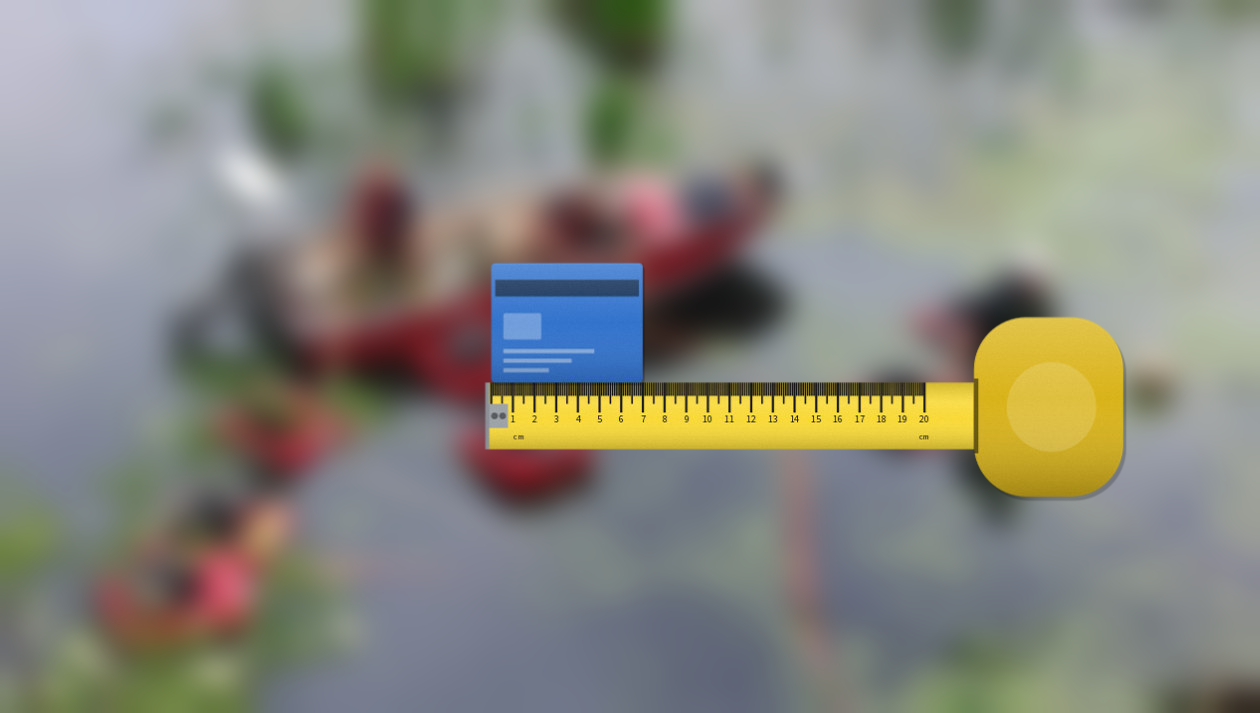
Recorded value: {"value": 7, "unit": "cm"}
